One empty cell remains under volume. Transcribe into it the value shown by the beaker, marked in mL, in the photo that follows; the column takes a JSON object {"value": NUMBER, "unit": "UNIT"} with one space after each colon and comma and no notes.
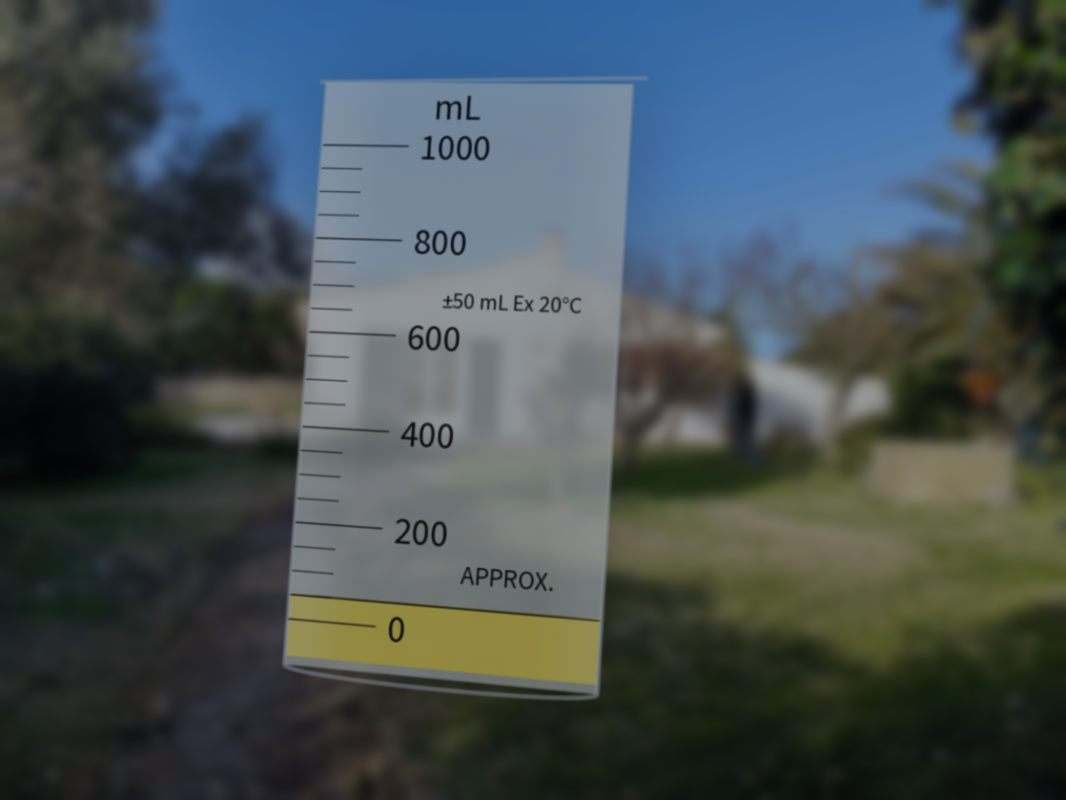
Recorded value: {"value": 50, "unit": "mL"}
